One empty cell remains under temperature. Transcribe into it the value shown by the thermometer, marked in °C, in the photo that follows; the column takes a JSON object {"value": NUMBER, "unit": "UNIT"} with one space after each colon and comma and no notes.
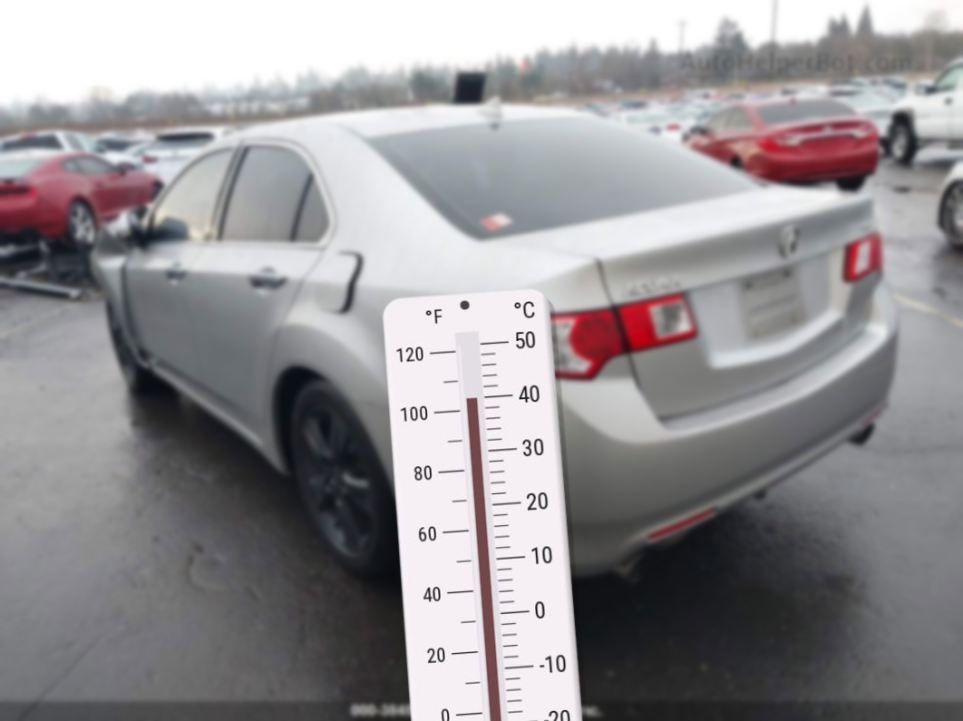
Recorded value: {"value": 40, "unit": "°C"}
